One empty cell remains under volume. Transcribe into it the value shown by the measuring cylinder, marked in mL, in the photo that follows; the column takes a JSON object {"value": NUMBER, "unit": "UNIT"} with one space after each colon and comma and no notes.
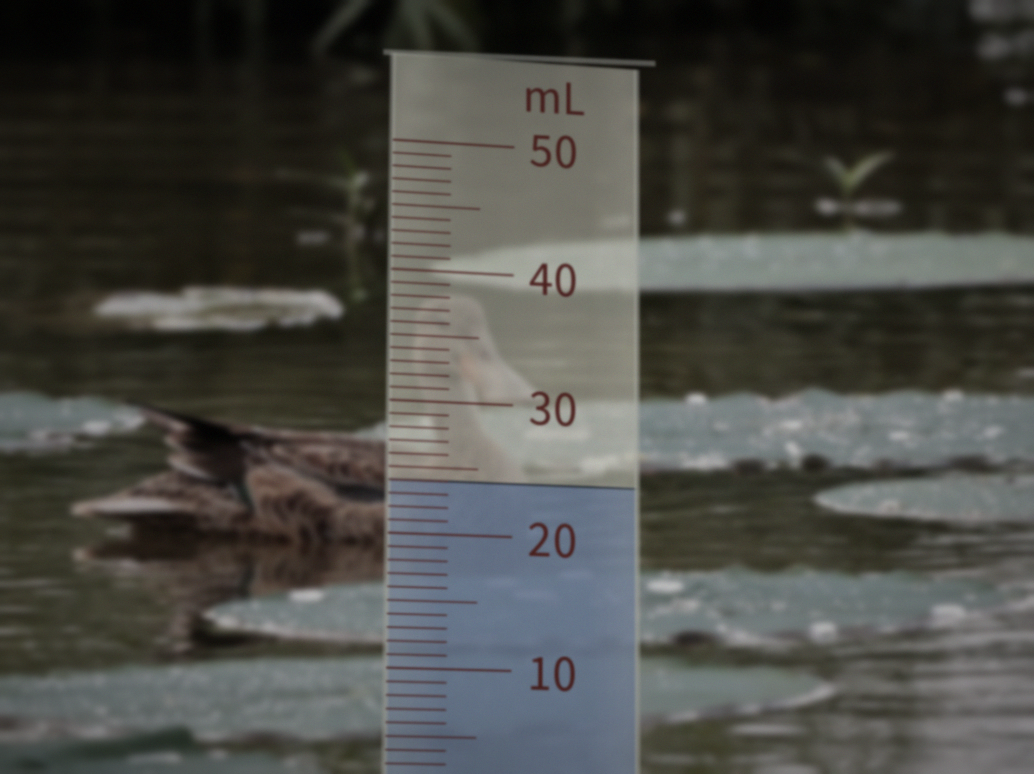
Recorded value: {"value": 24, "unit": "mL"}
